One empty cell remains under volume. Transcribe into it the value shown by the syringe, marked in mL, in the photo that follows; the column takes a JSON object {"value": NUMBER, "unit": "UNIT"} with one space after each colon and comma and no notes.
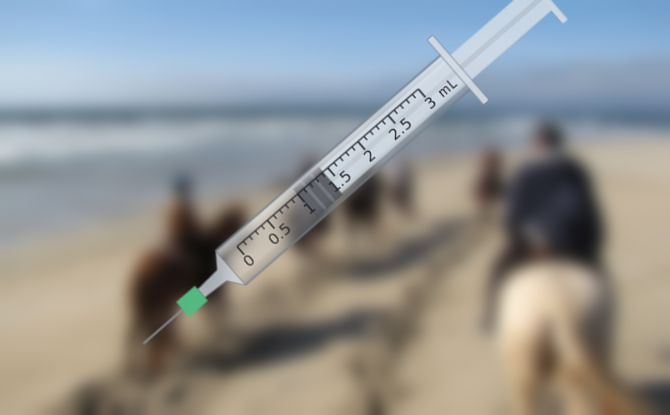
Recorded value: {"value": 1, "unit": "mL"}
